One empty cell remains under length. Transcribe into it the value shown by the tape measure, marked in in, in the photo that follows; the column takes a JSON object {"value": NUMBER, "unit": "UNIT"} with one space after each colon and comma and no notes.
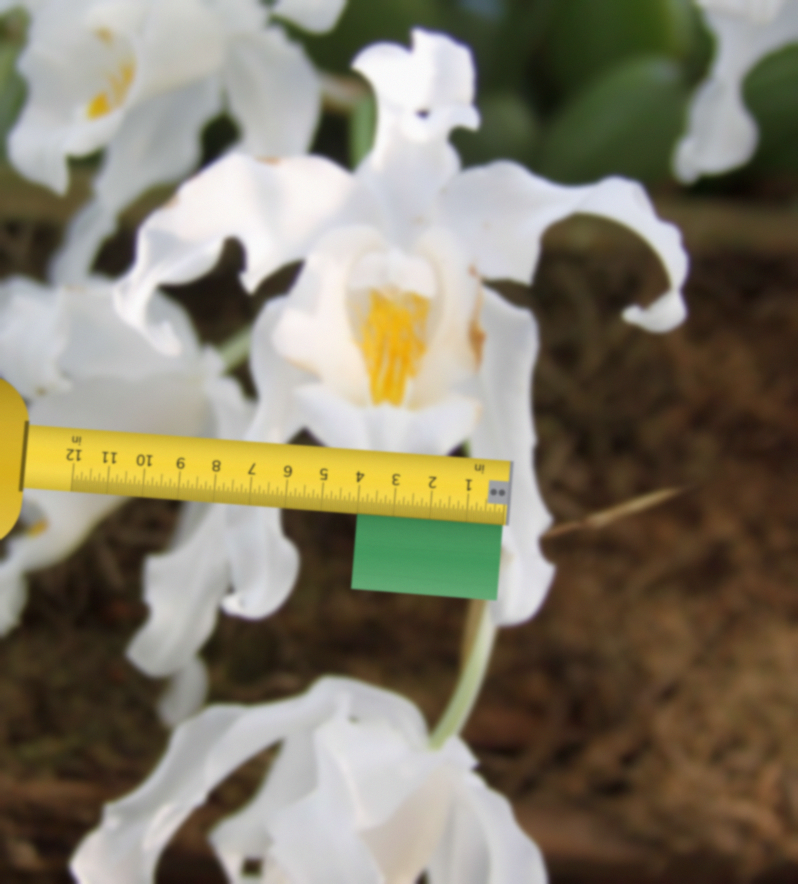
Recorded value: {"value": 4, "unit": "in"}
